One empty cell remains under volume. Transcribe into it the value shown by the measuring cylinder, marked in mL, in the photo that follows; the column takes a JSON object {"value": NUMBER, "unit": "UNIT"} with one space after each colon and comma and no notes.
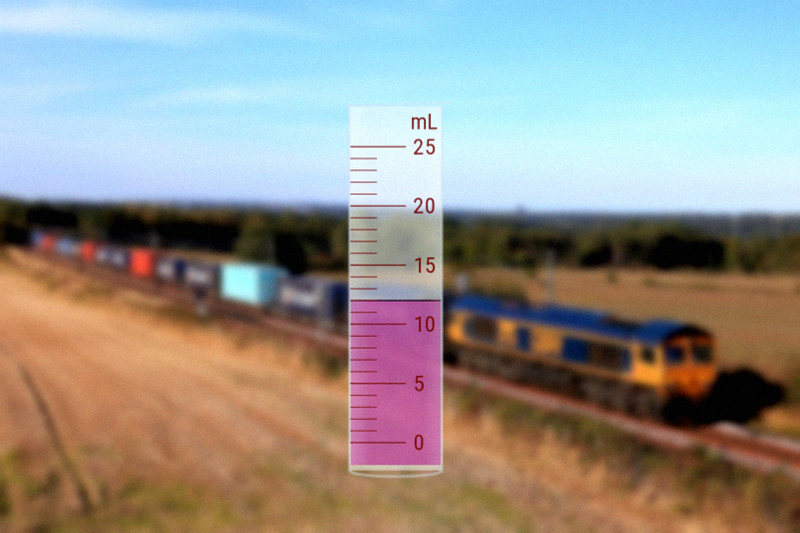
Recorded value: {"value": 12, "unit": "mL"}
